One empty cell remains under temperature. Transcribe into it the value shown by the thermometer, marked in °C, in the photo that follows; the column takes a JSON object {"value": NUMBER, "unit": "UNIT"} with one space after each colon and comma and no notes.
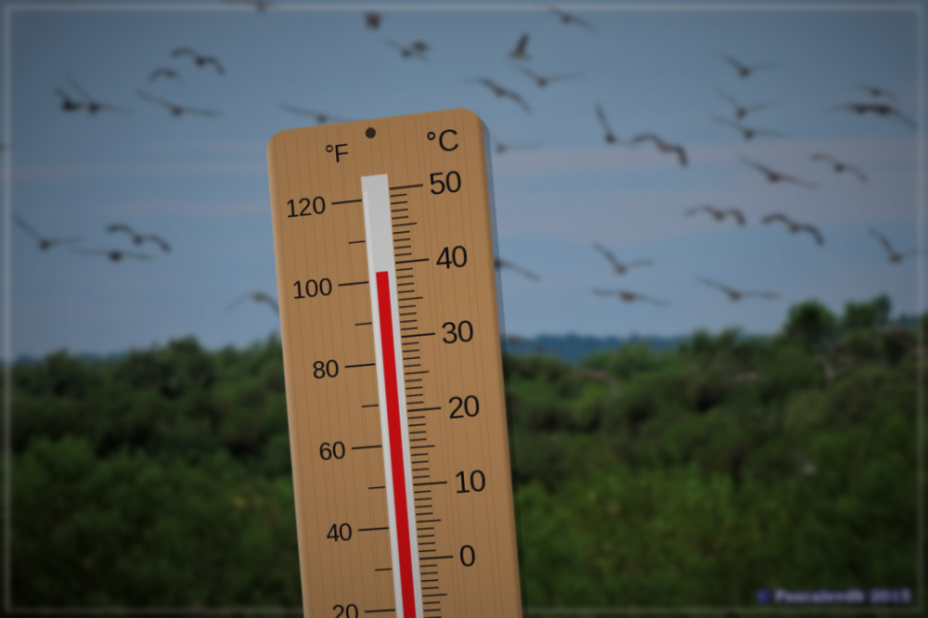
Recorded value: {"value": 39, "unit": "°C"}
